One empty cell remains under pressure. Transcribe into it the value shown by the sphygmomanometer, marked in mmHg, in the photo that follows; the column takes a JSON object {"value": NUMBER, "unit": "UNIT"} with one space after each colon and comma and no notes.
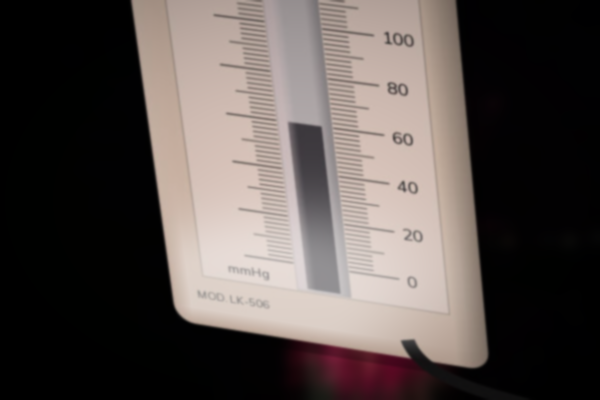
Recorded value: {"value": 60, "unit": "mmHg"}
